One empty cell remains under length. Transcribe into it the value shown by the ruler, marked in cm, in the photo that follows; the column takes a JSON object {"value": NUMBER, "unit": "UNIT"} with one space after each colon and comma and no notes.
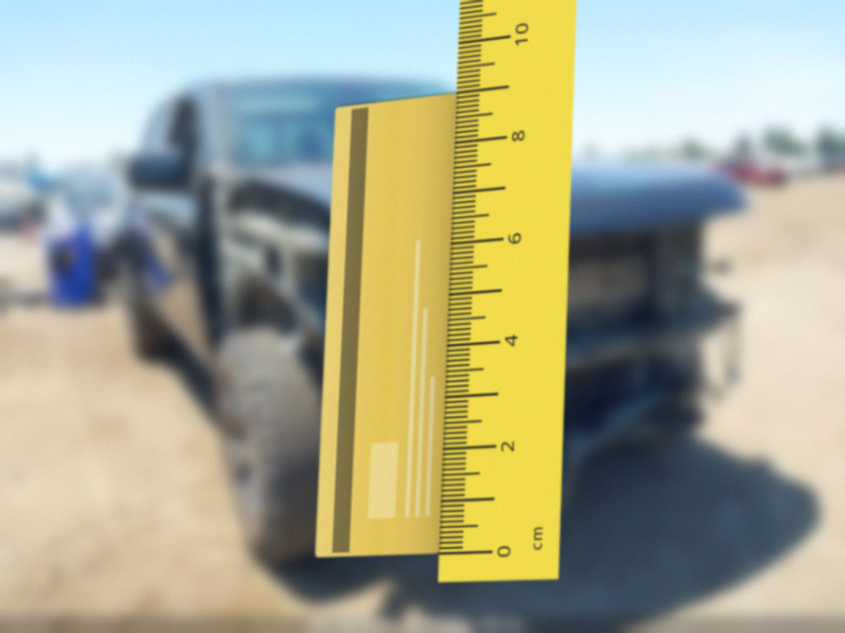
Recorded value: {"value": 9, "unit": "cm"}
